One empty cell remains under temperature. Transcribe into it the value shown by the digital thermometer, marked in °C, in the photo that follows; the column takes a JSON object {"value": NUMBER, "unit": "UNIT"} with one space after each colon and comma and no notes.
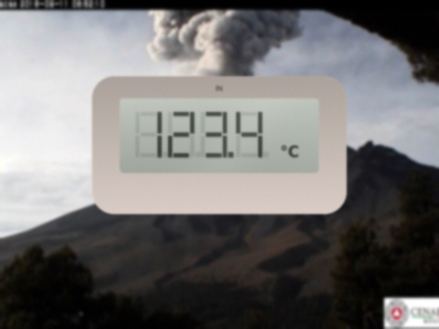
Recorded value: {"value": 123.4, "unit": "°C"}
